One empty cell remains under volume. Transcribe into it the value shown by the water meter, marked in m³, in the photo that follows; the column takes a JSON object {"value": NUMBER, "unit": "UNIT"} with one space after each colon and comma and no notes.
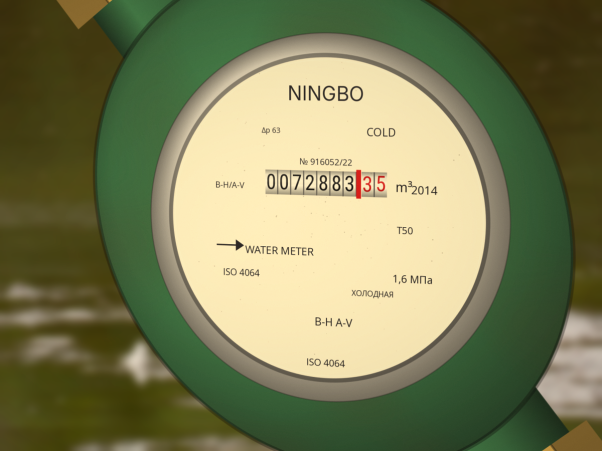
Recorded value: {"value": 72883.35, "unit": "m³"}
